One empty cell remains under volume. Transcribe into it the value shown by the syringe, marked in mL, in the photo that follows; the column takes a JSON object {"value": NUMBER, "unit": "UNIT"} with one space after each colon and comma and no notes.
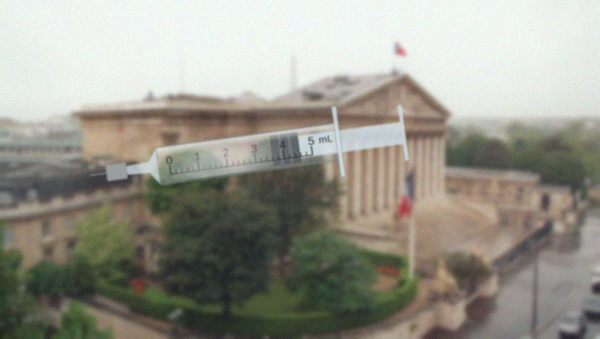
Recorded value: {"value": 3.6, "unit": "mL"}
